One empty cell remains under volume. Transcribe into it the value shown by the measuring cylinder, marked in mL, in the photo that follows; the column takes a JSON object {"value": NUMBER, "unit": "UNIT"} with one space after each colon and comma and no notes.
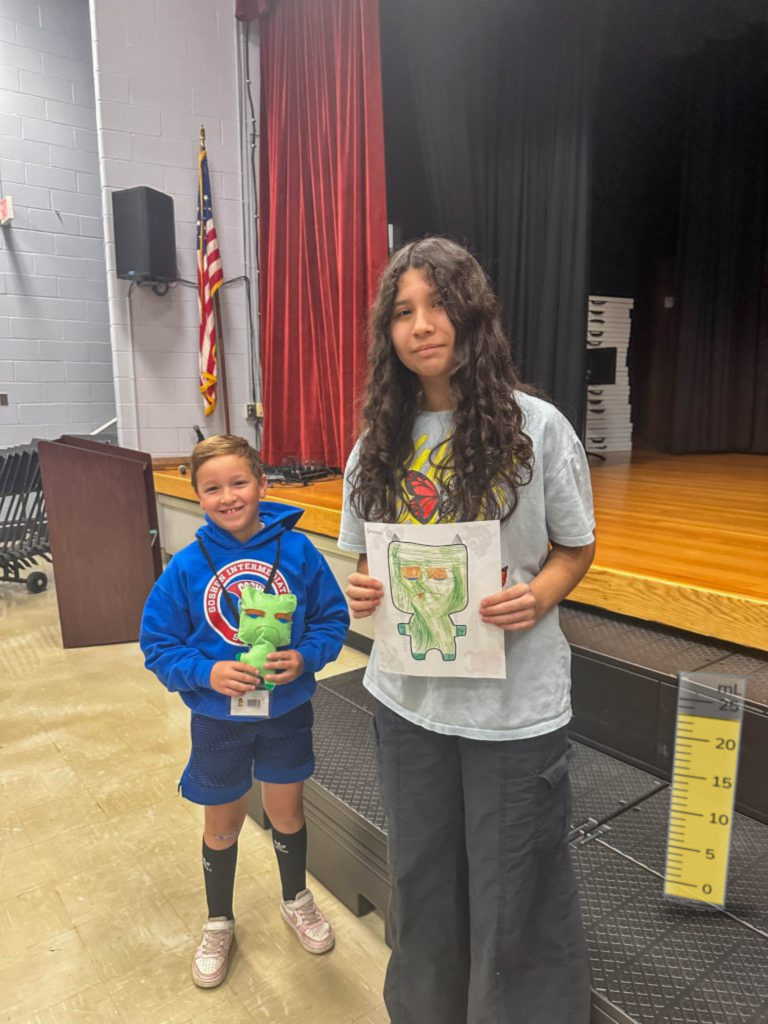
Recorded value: {"value": 23, "unit": "mL"}
